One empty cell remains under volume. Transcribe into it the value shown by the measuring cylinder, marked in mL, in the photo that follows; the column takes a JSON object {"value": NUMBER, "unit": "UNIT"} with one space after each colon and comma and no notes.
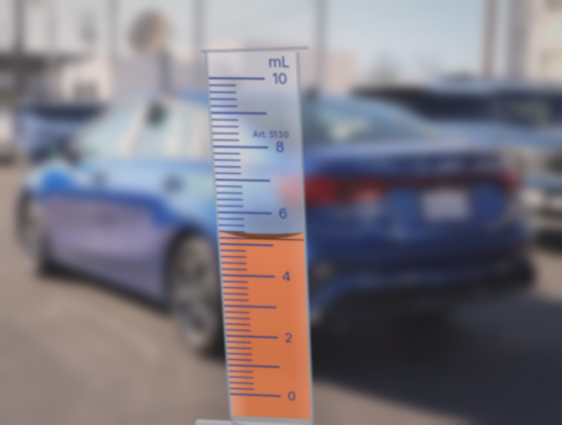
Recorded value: {"value": 5.2, "unit": "mL"}
